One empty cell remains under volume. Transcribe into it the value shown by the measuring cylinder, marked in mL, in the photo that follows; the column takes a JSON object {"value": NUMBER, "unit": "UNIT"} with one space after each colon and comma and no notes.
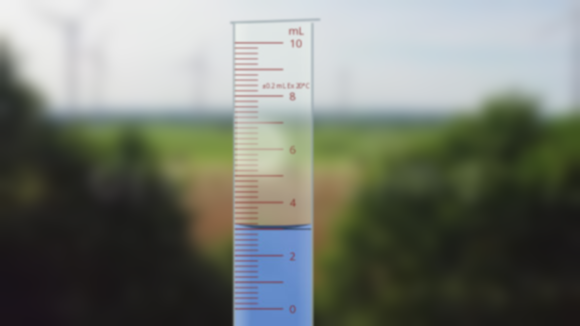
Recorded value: {"value": 3, "unit": "mL"}
